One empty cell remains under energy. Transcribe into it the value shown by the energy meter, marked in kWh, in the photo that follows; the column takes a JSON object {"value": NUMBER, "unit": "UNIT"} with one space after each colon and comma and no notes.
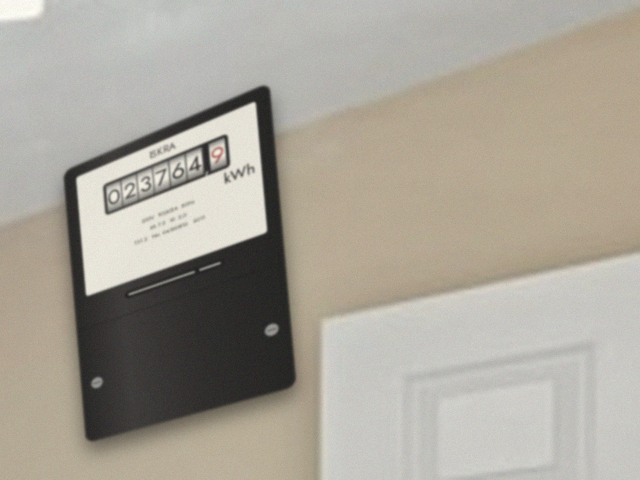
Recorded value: {"value": 23764.9, "unit": "kWh"}
